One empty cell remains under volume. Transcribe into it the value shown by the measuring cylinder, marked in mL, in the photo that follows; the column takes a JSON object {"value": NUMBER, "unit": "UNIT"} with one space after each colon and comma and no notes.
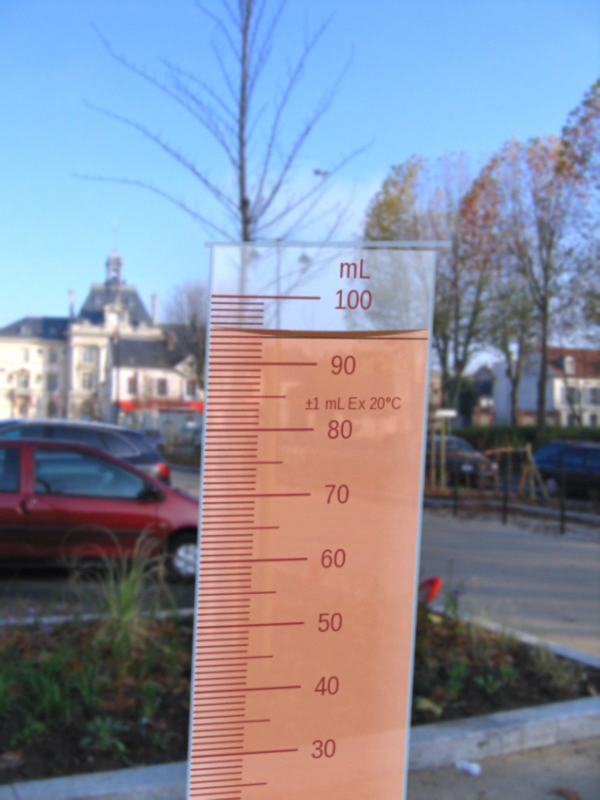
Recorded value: {"value": 94, "unit": "mL"}
